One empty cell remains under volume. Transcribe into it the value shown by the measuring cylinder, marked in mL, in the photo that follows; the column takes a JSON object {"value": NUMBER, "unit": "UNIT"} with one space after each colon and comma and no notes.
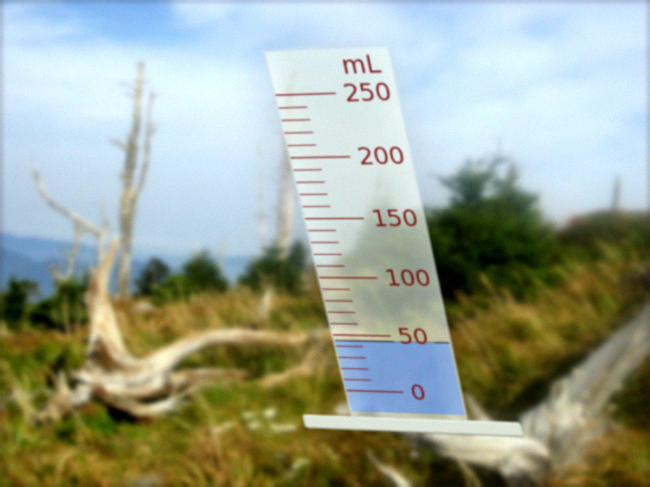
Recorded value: {"value": 45, "unit": "mL"}
